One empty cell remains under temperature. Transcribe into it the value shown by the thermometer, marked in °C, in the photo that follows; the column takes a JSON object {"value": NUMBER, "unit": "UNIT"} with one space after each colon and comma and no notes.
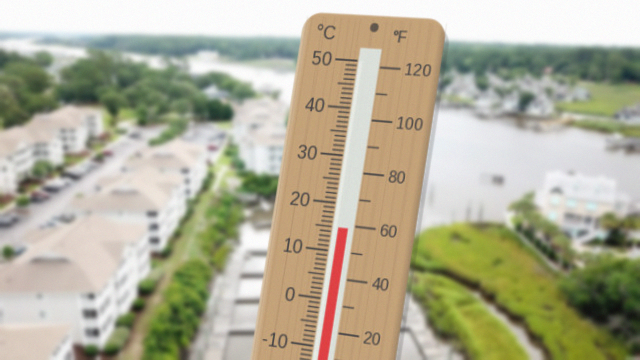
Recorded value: {"value": 15, "unit": "°C"}
